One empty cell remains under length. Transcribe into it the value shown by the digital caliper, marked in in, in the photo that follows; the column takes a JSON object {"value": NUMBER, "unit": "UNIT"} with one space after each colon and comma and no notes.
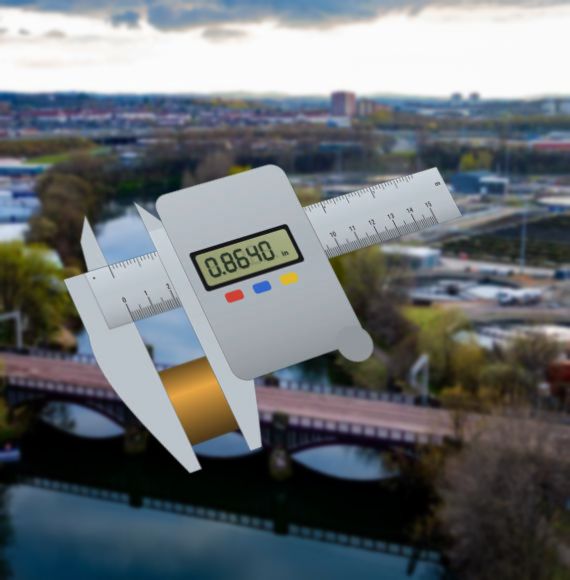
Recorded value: {"value": 0.8640, "unit": "in"}
